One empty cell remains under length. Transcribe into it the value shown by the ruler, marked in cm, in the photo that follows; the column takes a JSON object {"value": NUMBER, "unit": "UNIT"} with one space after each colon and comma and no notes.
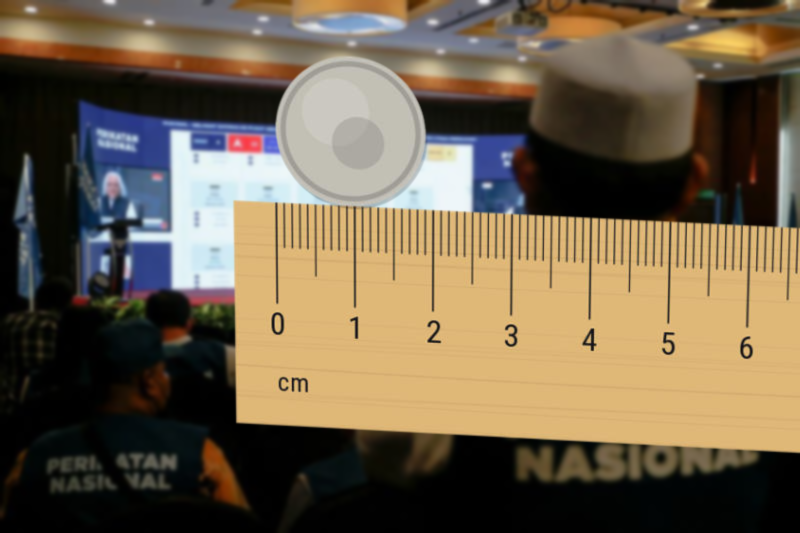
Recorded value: {"value": 1.9, "unit": "cm"}
